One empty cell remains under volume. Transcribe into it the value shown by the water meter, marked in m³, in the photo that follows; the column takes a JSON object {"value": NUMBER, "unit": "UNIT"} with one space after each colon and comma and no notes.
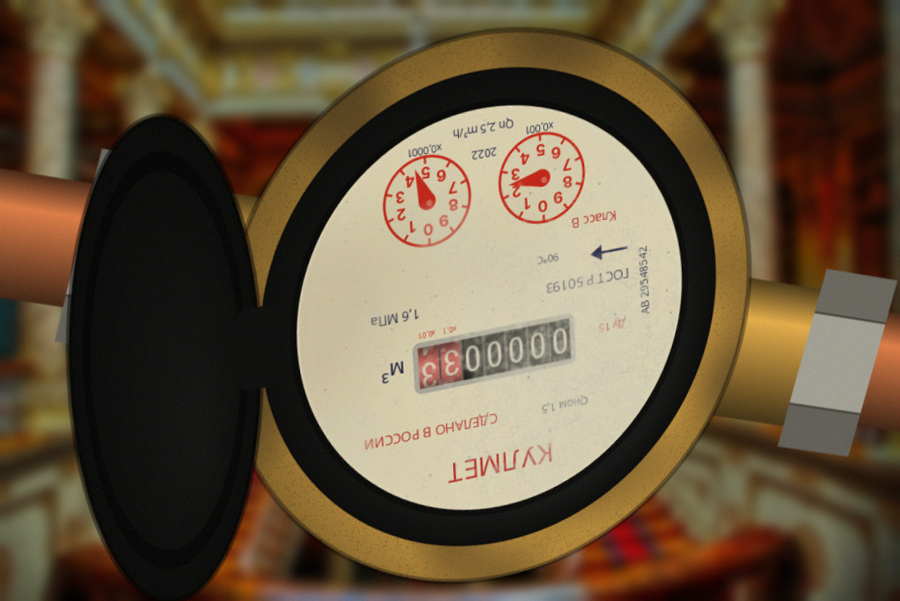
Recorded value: {"value": 0.3324, "unit": "m³"}
